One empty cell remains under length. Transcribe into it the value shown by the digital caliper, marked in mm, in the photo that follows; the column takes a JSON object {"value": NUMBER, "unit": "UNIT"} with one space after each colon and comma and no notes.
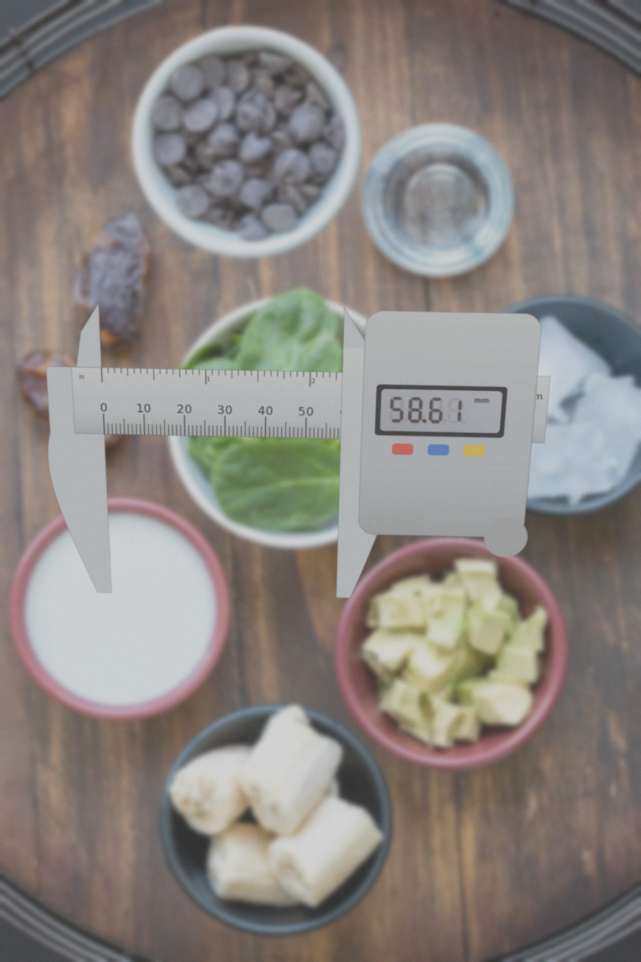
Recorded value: {"value": 58.61, "unit": "mm"}
